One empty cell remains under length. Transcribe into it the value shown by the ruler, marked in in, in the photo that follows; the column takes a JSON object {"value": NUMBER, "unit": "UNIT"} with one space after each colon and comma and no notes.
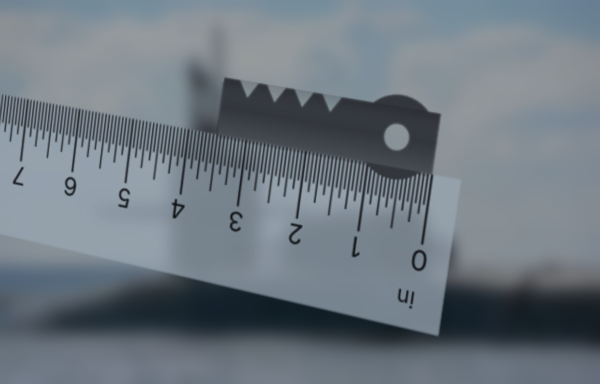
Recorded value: {"value": 3.5, "unit": "in"}
